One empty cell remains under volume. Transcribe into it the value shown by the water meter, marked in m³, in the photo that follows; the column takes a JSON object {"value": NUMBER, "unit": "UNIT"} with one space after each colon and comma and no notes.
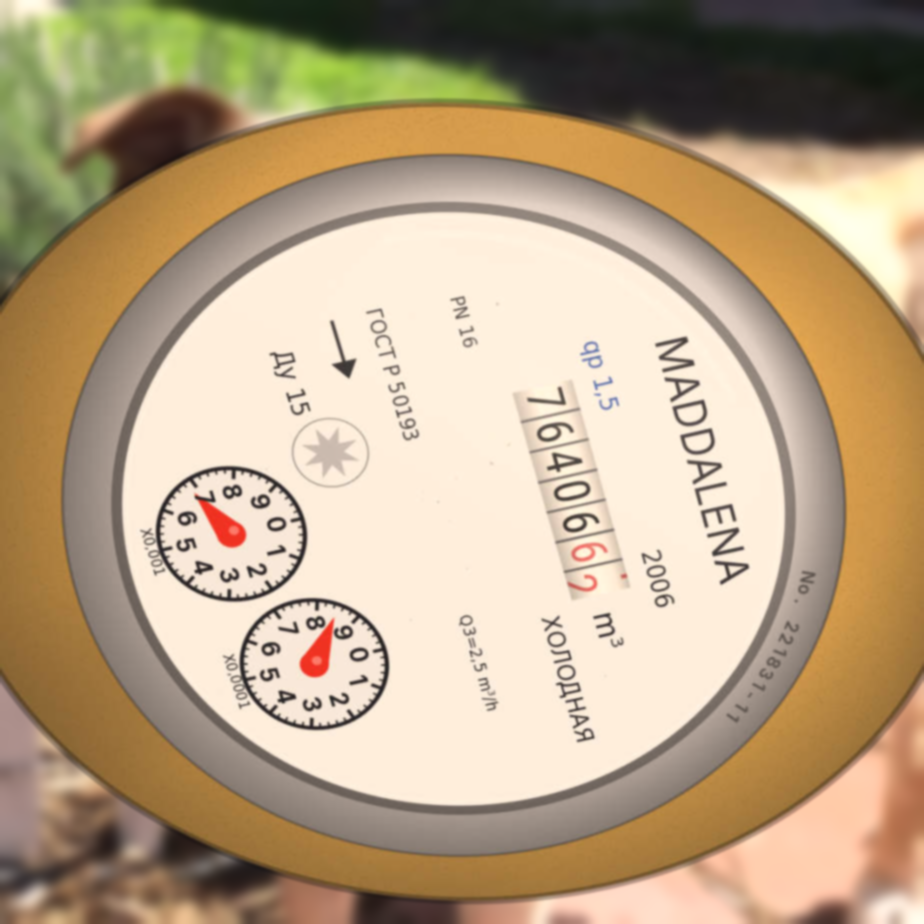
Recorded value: {"value": 76406.6168, "unit": "m³"}
